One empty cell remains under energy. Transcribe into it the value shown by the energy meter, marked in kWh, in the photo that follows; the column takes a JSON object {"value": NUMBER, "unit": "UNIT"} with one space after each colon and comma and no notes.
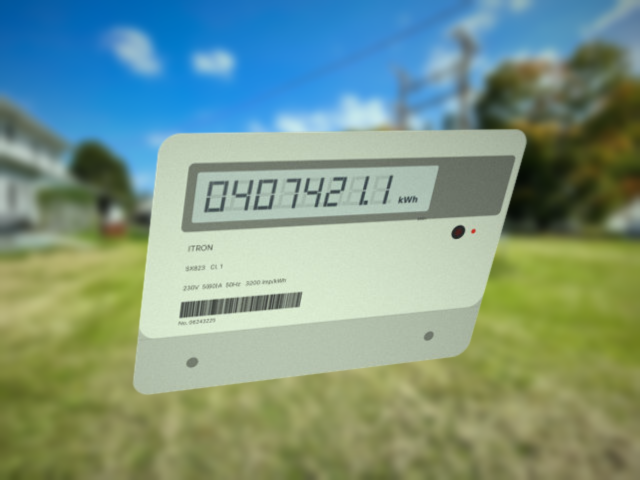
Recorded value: {"value": 407421.1, "unit": "kWh"}
